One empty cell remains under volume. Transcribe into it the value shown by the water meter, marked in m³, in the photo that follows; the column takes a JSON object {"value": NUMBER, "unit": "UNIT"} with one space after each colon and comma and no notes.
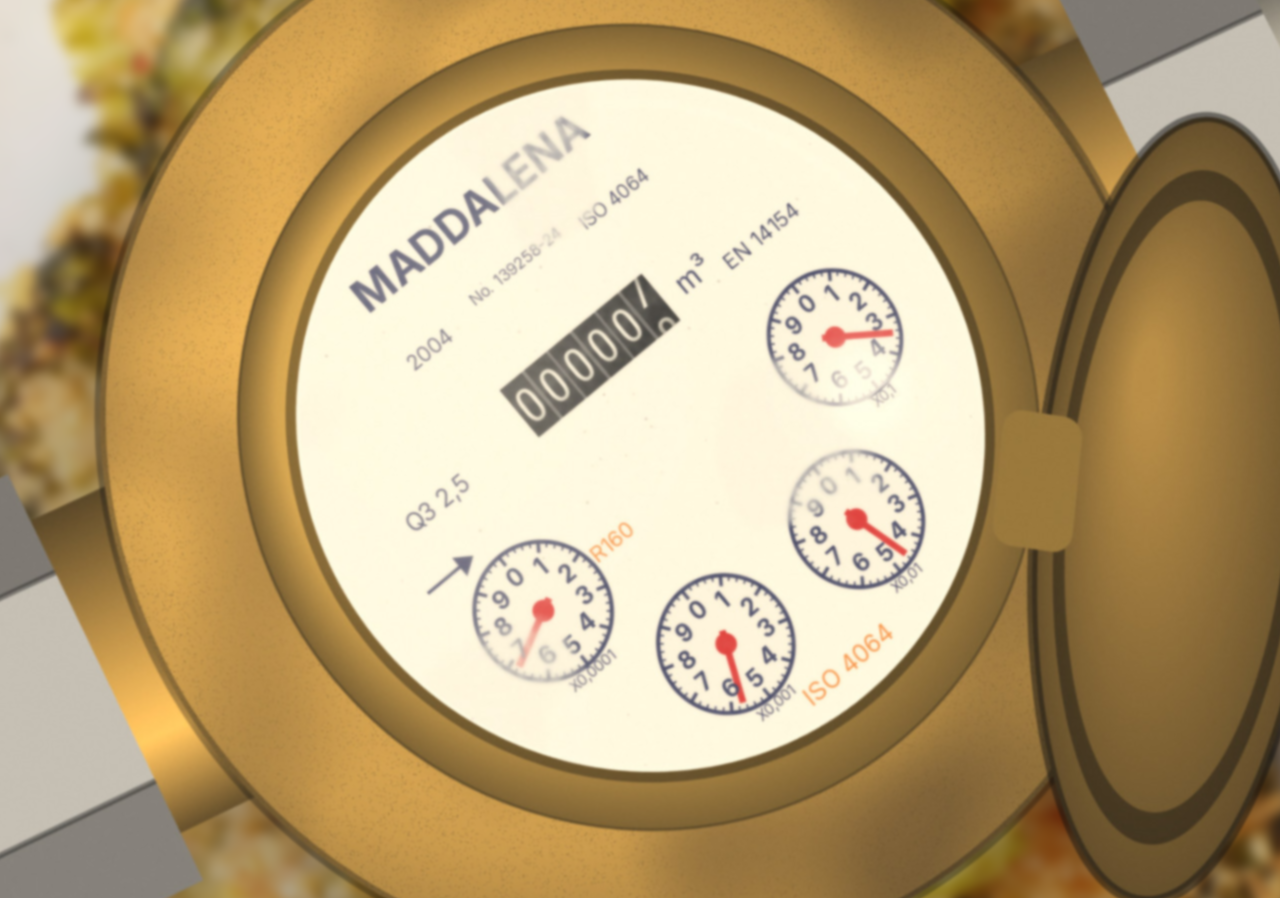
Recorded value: {"value": 7.3456, "unit": "m³"}
